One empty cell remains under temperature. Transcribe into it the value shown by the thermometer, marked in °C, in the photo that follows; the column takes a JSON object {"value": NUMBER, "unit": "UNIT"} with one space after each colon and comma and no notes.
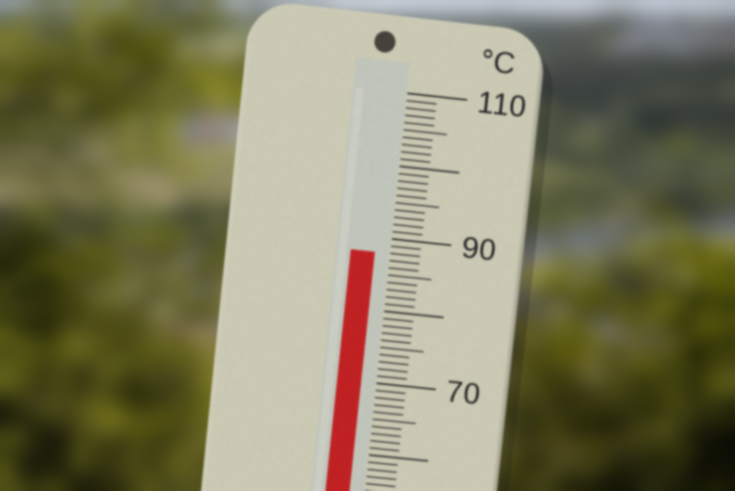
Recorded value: {"value": 88, "unit": "°C"}
